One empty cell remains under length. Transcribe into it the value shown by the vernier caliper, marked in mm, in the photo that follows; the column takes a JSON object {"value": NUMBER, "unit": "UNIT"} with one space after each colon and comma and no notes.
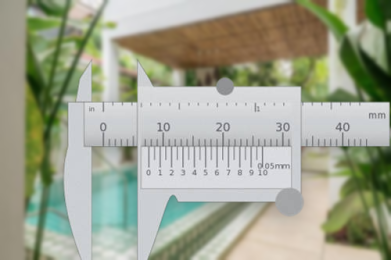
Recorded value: {"value": 7.6, "unit": "mm"}
